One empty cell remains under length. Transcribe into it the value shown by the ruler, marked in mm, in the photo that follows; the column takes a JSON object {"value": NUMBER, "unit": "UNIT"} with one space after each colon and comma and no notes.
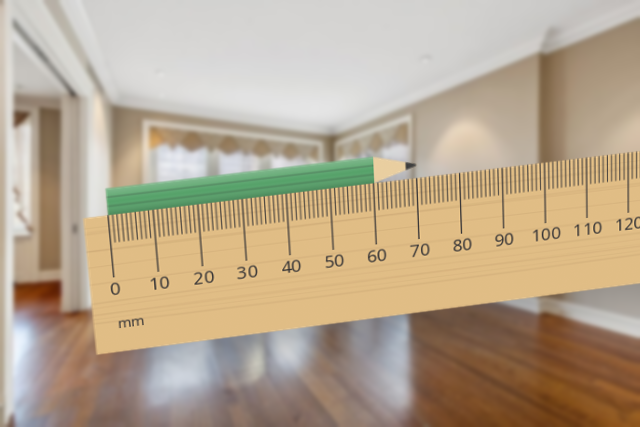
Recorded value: {"value": 70, "unit": "mm"}
